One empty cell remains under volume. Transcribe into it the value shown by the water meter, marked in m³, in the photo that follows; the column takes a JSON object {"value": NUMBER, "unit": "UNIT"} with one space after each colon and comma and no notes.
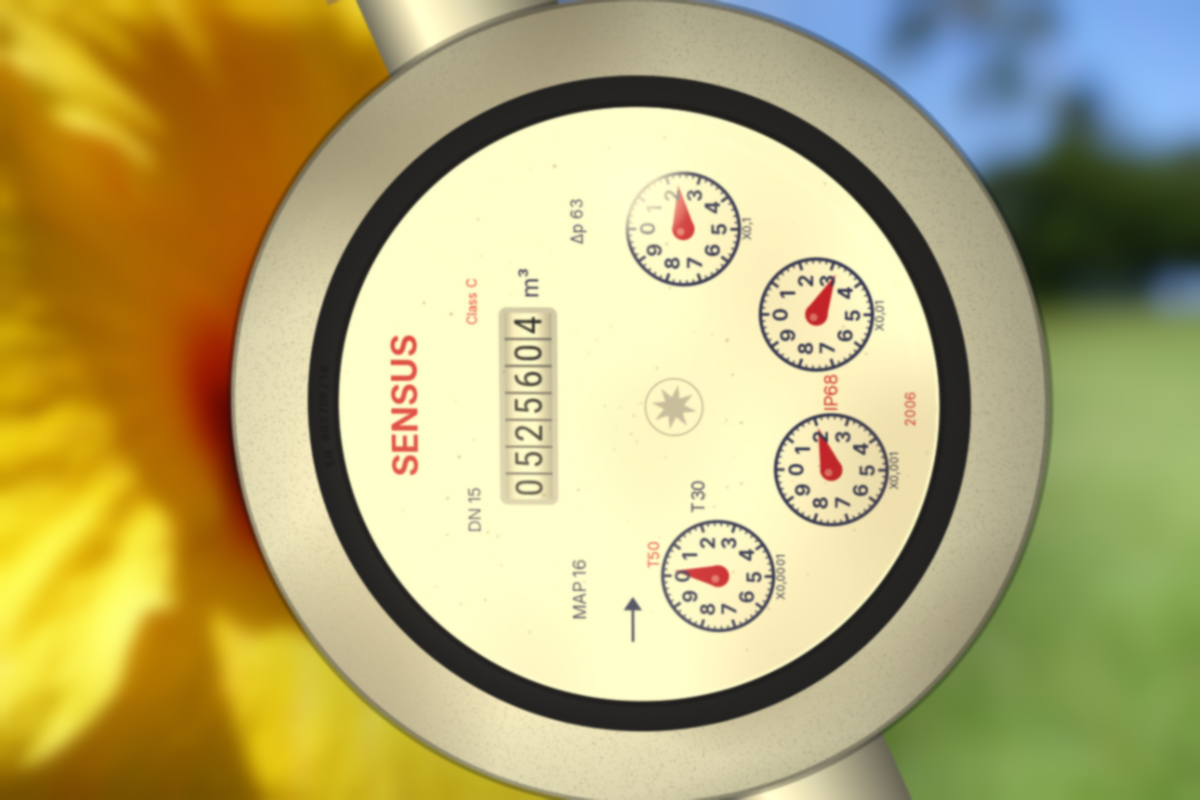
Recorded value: {"value": 525604.2320, "unit": "m³"}
